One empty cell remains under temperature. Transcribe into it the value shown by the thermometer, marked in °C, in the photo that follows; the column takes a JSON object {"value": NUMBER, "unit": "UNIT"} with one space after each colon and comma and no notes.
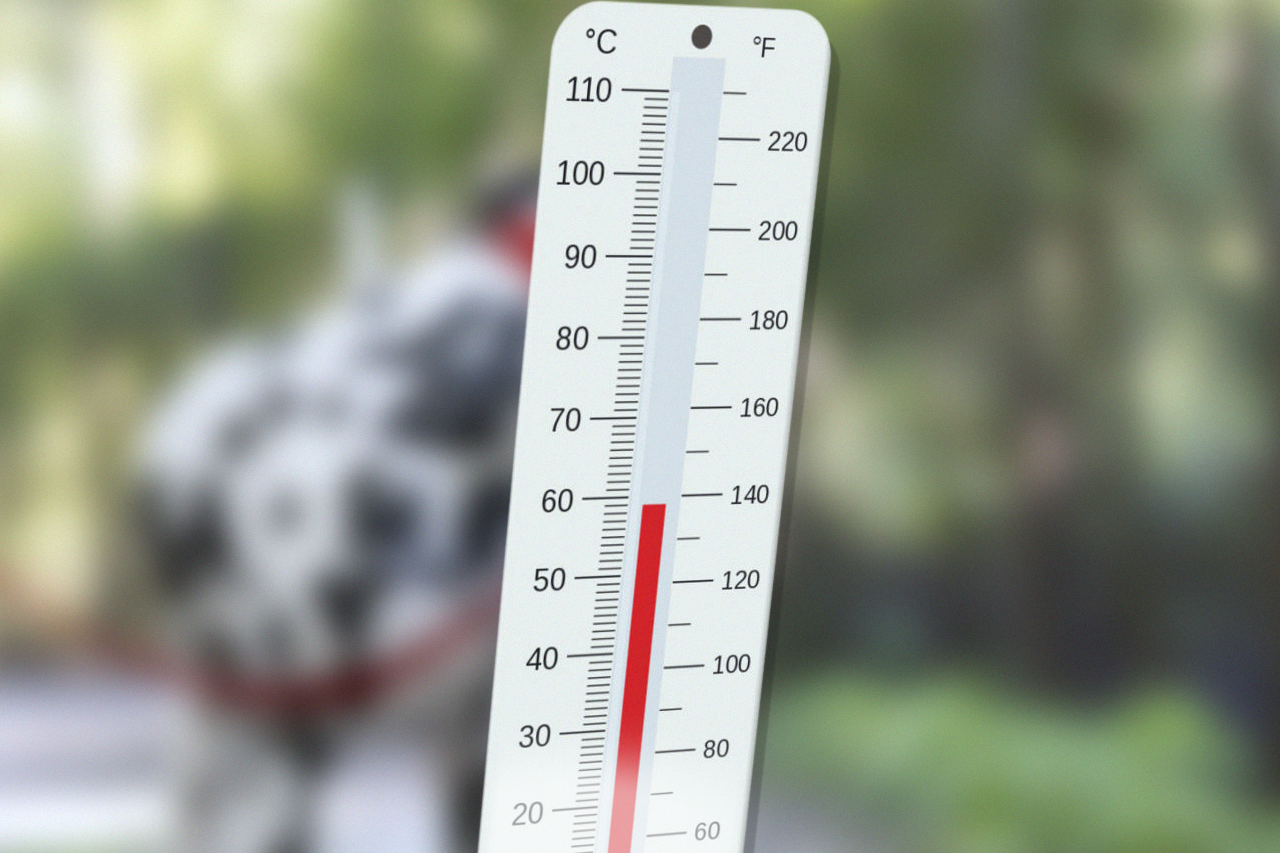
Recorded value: {"value": 59, "unit": "°C"}
